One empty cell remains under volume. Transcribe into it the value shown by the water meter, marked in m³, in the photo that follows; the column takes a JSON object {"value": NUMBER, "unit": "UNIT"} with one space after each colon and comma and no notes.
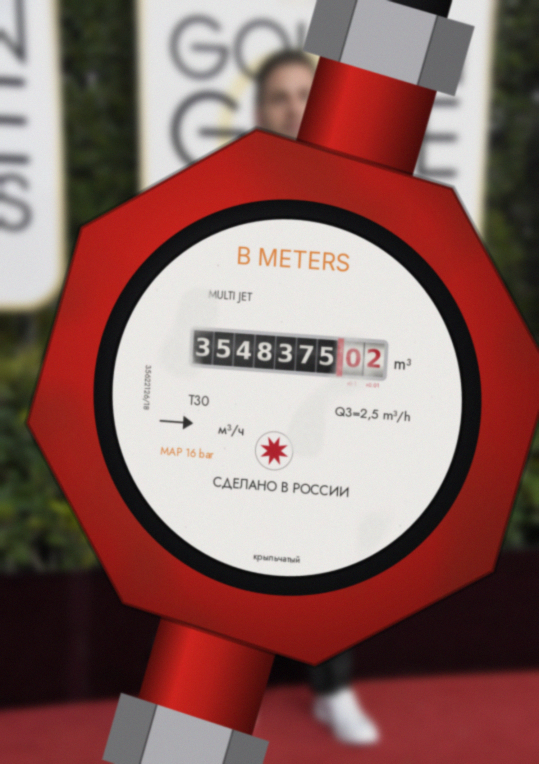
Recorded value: {"value": 3548375.02, "unit": "m³"}
